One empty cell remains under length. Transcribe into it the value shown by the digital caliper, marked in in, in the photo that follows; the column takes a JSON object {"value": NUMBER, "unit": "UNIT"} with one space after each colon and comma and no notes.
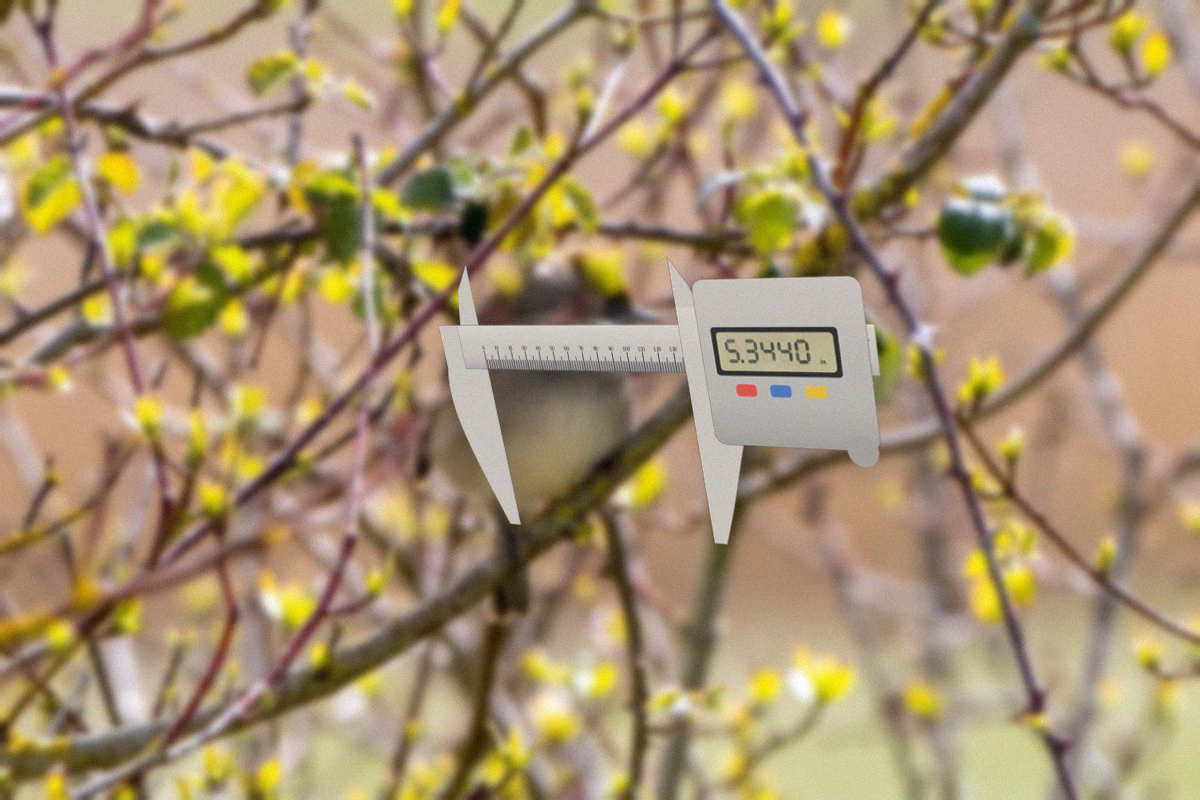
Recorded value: {"value": 5.3440, "unit": "in"}
